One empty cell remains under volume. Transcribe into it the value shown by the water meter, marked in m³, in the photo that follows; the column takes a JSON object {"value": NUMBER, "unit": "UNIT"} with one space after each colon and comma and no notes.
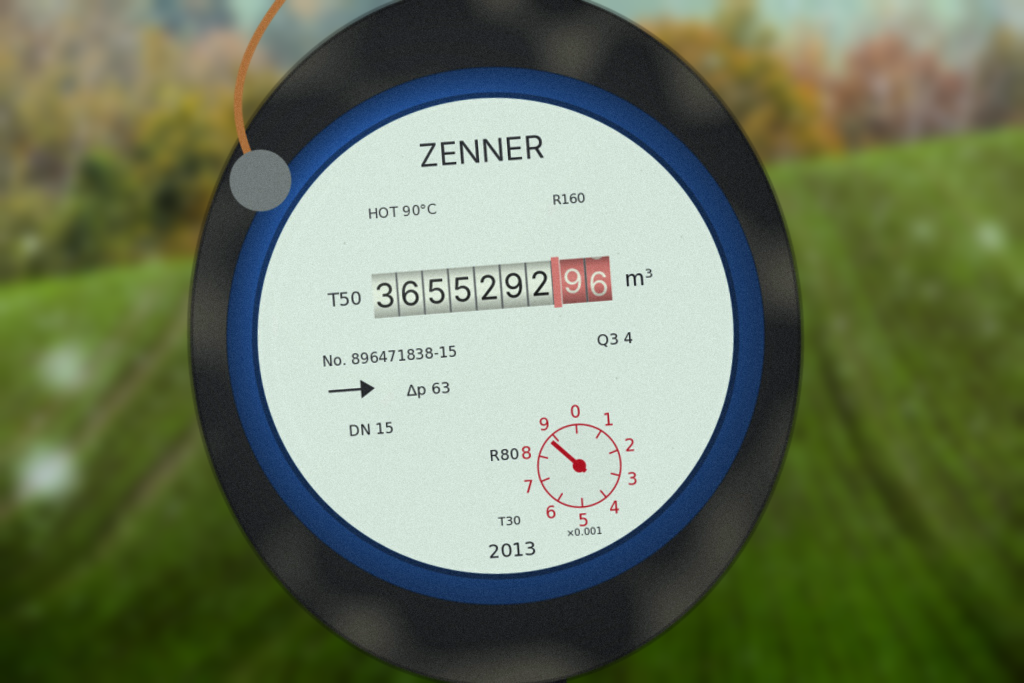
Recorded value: {"value": 3655292.958, "unit": "m³"}
